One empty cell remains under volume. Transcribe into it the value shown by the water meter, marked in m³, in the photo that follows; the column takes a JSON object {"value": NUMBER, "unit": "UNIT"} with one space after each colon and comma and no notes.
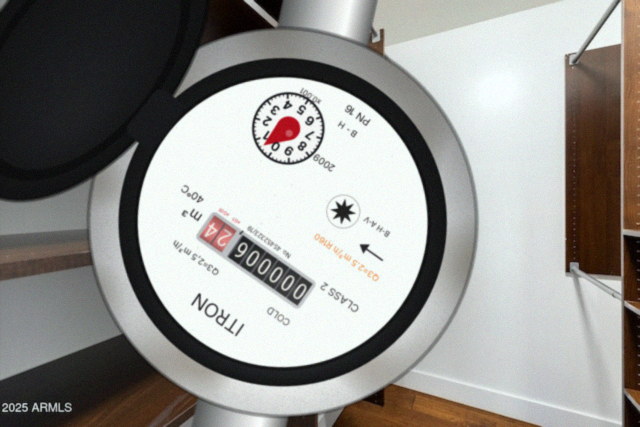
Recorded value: {"value": 6.240, "unit": "m³"}
